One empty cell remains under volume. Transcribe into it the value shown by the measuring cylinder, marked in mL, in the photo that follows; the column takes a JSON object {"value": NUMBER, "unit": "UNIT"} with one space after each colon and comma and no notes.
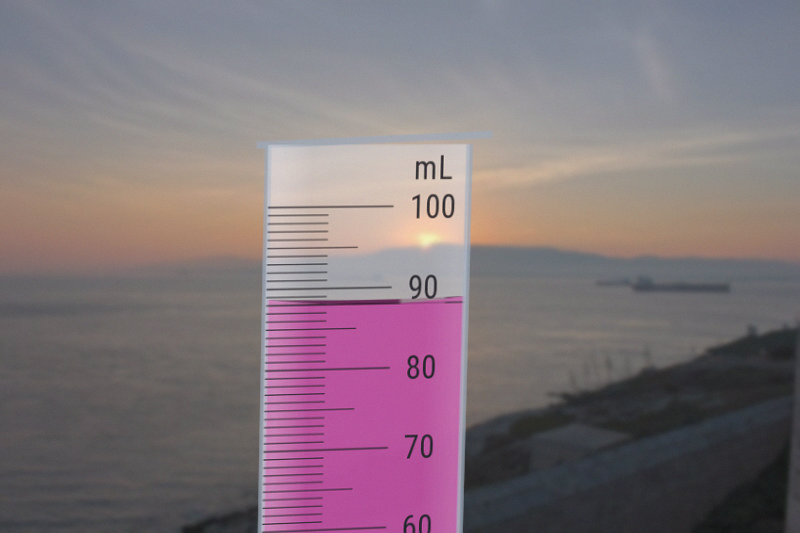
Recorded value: {"value": 88, "unit": "mL"}
